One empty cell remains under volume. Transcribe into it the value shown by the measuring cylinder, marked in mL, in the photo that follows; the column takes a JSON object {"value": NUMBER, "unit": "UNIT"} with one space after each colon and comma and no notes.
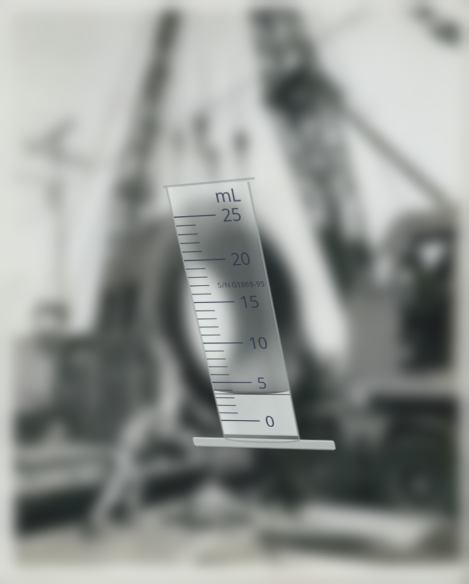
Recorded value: {"value": 3.5, "unit": "mL"}
